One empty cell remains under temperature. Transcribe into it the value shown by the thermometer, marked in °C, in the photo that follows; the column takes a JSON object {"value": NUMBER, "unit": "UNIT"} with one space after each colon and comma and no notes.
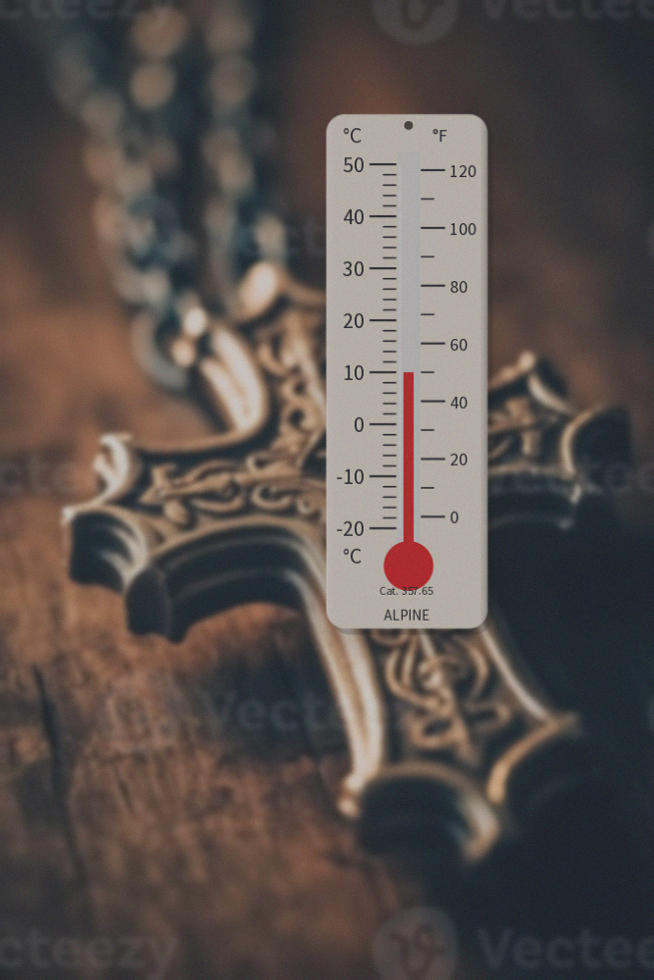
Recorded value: {"value": 10, "unit": "°C"}
